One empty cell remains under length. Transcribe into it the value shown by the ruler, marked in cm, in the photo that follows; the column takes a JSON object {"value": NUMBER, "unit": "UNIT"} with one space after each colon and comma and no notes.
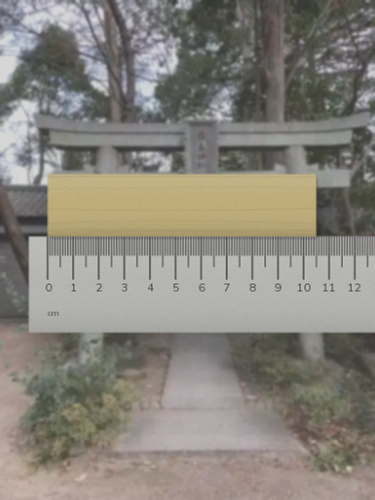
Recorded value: {"value": 10.5, "unit": "cm"}
